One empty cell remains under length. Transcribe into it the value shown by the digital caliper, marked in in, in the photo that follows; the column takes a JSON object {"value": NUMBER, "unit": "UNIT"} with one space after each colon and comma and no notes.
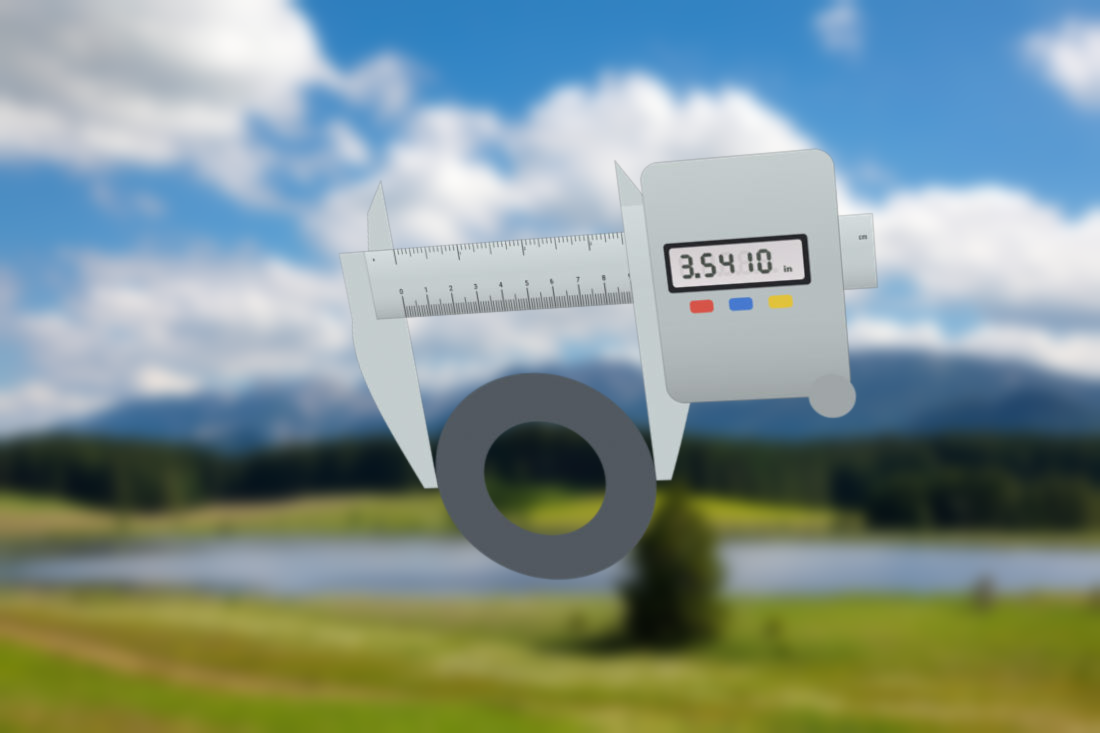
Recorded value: {"value": 3.5410, "unit": "in"}
